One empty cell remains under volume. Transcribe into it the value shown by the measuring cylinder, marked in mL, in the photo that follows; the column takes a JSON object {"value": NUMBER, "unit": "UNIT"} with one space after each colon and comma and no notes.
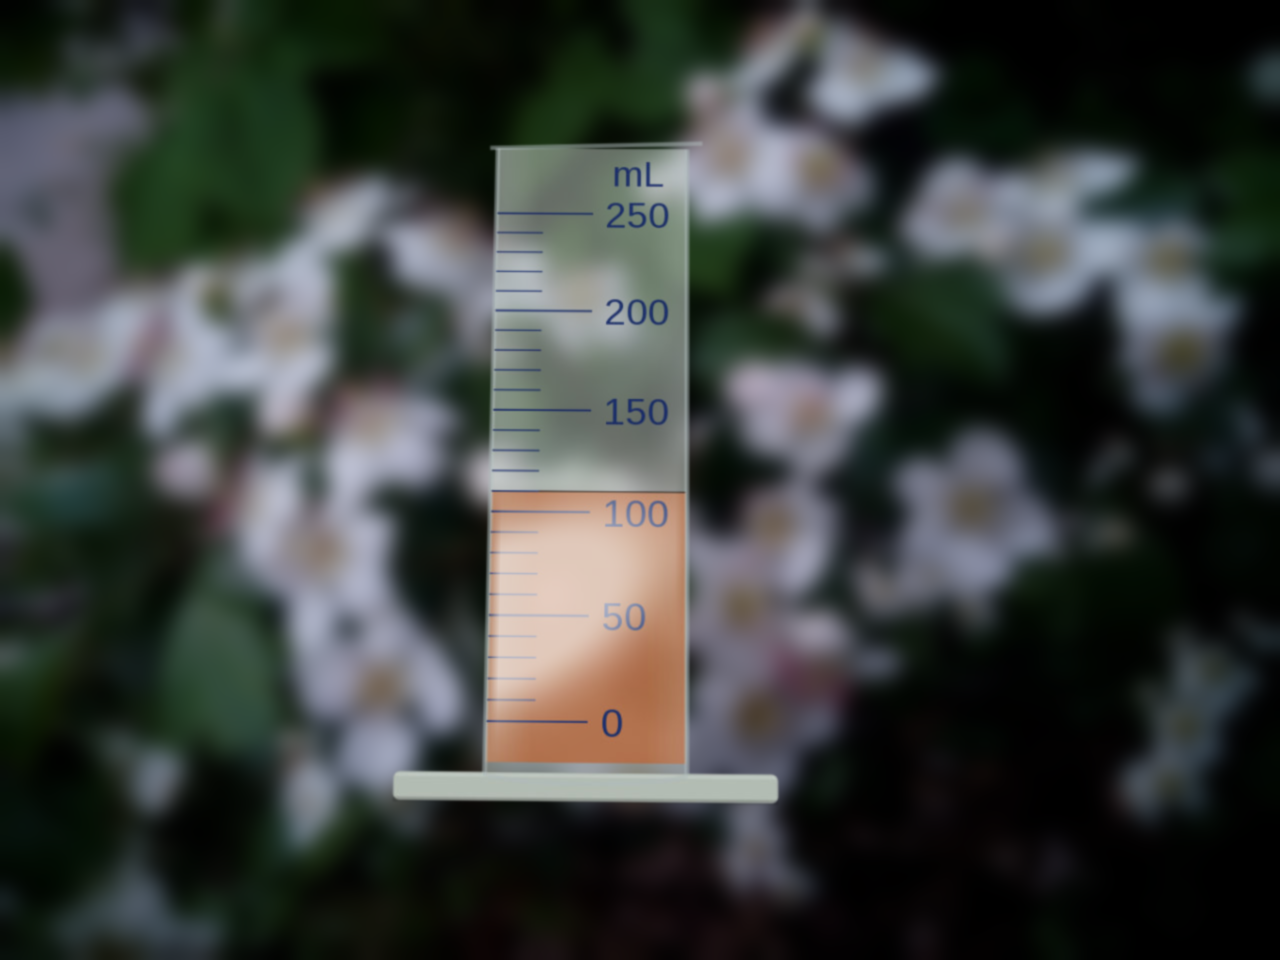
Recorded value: {"value": 110, "unit": "mL"}
